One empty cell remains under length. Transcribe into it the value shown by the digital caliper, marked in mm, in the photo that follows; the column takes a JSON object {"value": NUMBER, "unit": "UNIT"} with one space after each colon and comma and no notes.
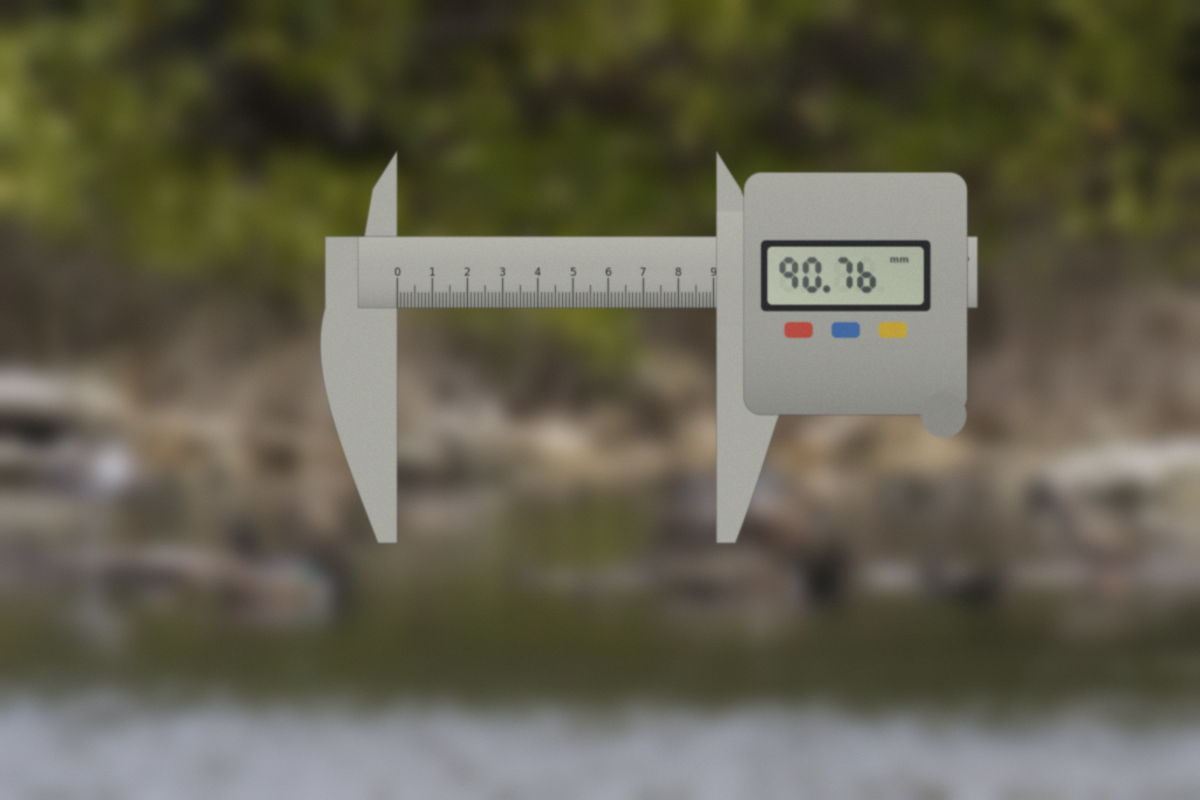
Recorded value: {"value": 90.76, "unit": "mm"}
